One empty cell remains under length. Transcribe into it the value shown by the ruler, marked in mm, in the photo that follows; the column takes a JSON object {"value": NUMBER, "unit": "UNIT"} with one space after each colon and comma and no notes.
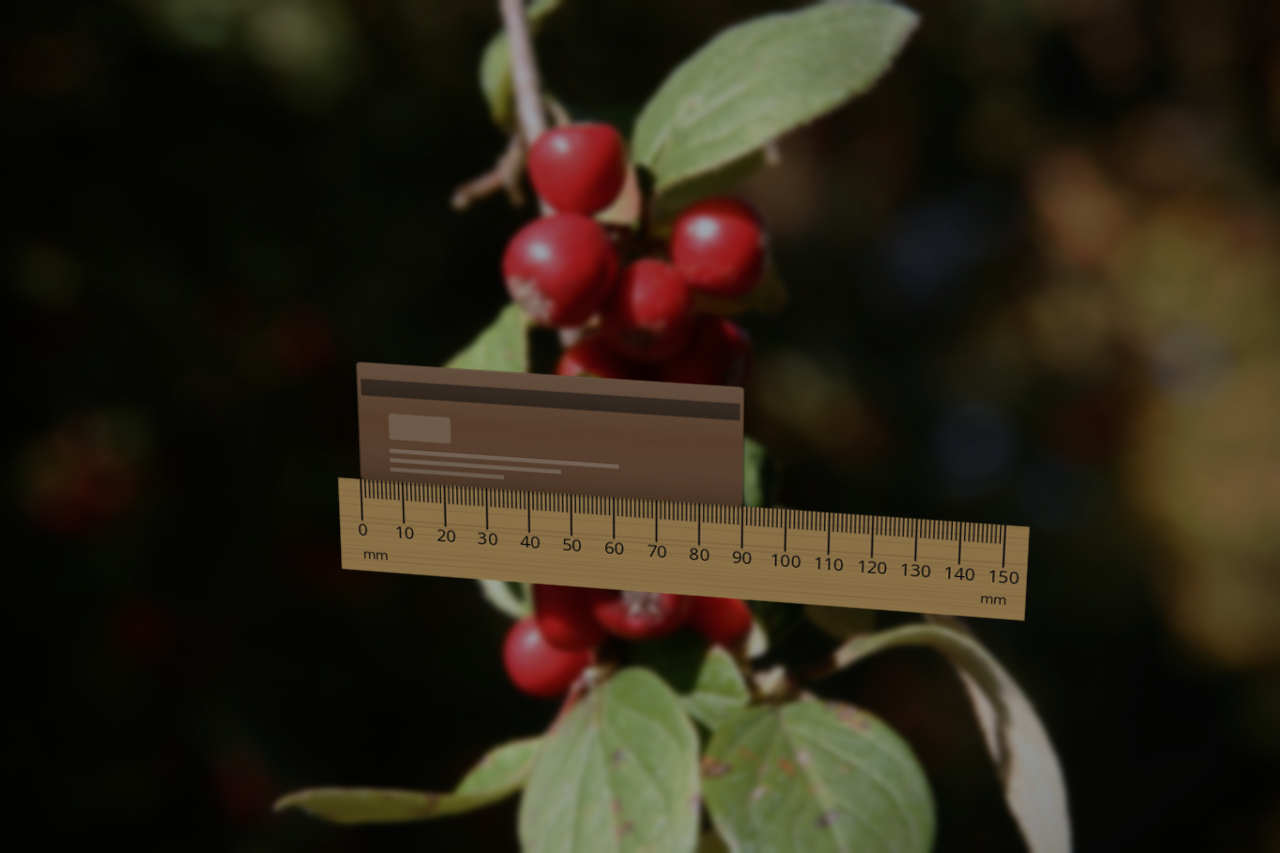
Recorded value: {"value": 90, "unit": "mm"}
